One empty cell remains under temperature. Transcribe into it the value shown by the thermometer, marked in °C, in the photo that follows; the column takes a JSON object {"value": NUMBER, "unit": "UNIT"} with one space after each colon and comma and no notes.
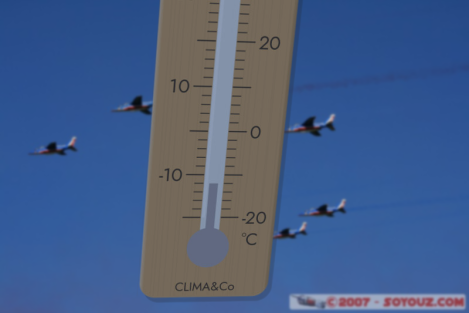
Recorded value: {"value": -12, "unit": "°C"}
